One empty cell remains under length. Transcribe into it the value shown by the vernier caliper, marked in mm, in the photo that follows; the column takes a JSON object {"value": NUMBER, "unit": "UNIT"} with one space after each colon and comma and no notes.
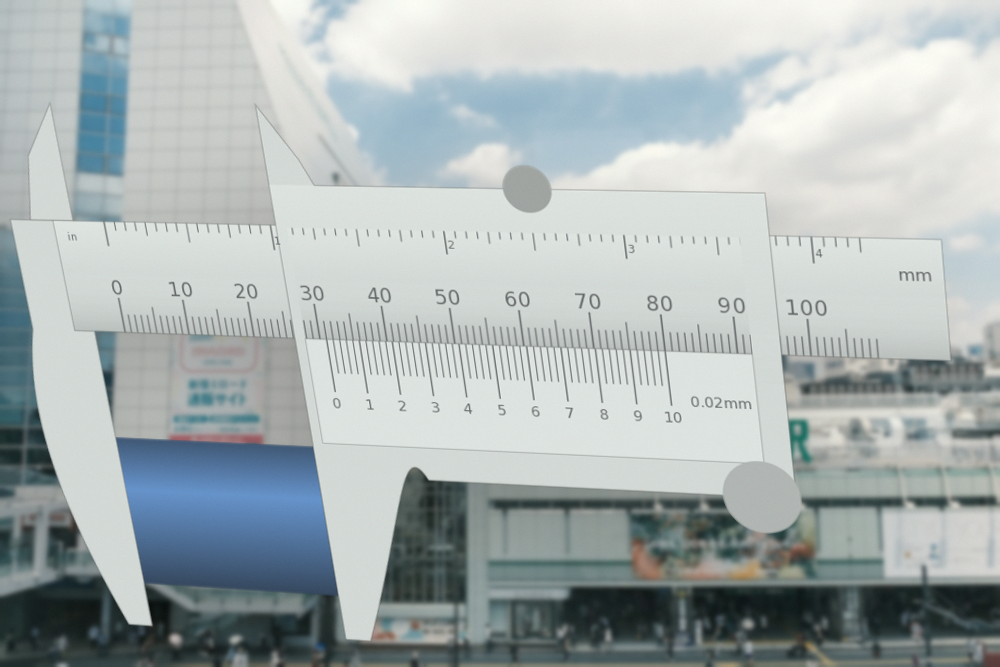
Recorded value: {"value": 31.0, "unit": "mm"}
